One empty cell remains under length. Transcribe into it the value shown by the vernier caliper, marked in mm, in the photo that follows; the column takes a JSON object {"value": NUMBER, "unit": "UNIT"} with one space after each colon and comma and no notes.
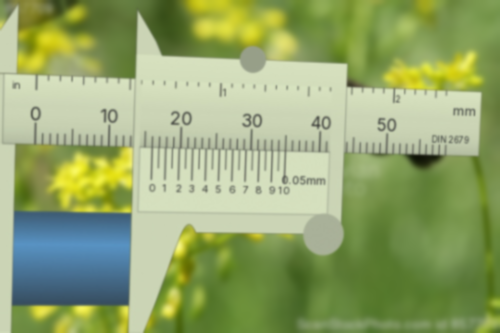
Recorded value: {"value": 16.0, "unit": "mm"}
